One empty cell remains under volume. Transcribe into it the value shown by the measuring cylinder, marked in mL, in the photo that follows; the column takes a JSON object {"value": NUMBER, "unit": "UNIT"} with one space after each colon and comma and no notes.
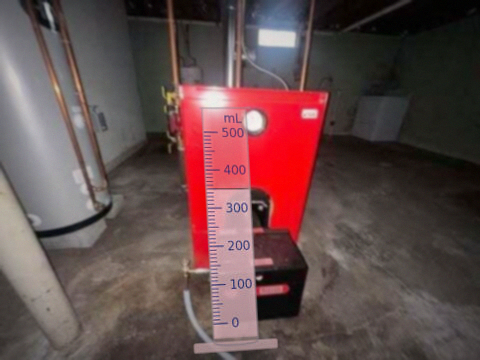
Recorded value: {"value": 350, "unit": "mL"}
